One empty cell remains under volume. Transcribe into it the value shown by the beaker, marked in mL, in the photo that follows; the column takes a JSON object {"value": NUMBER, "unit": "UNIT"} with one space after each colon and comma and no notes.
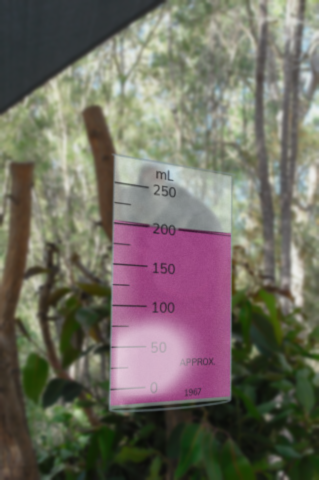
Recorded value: {"value": 200, "unit": "mL"}
